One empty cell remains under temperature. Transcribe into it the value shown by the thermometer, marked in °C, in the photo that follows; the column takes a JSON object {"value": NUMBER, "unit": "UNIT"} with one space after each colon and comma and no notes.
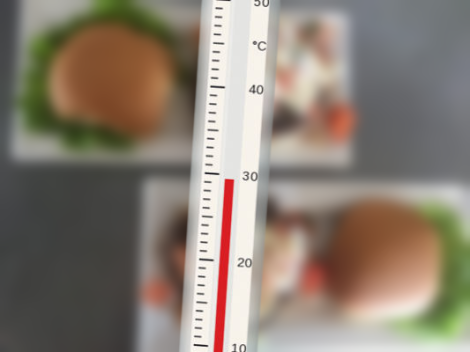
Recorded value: {"value": 29.5, "unit": "°C"}
